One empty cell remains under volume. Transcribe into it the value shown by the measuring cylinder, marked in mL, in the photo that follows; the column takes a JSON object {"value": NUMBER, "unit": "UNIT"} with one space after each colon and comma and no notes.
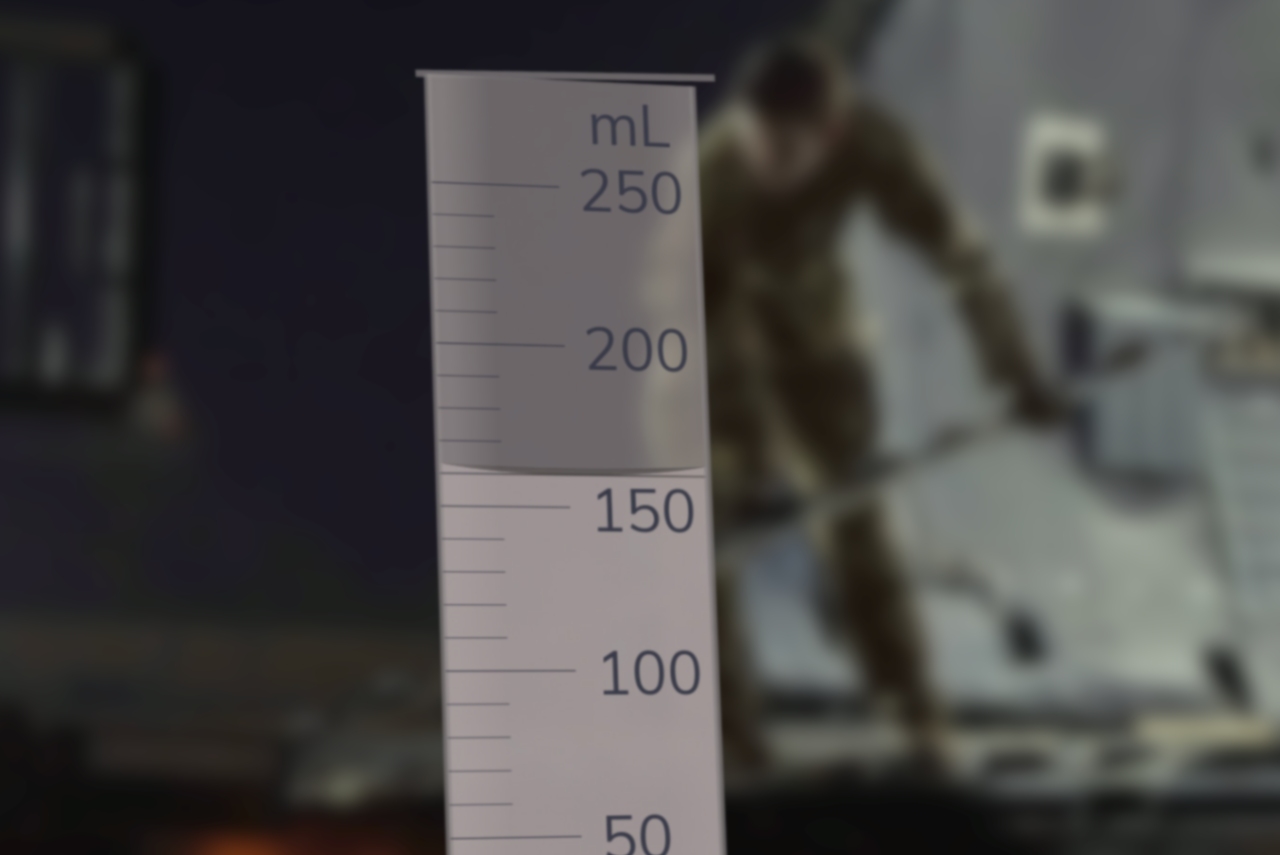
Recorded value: {"value": 160, "unit": "mL"}
